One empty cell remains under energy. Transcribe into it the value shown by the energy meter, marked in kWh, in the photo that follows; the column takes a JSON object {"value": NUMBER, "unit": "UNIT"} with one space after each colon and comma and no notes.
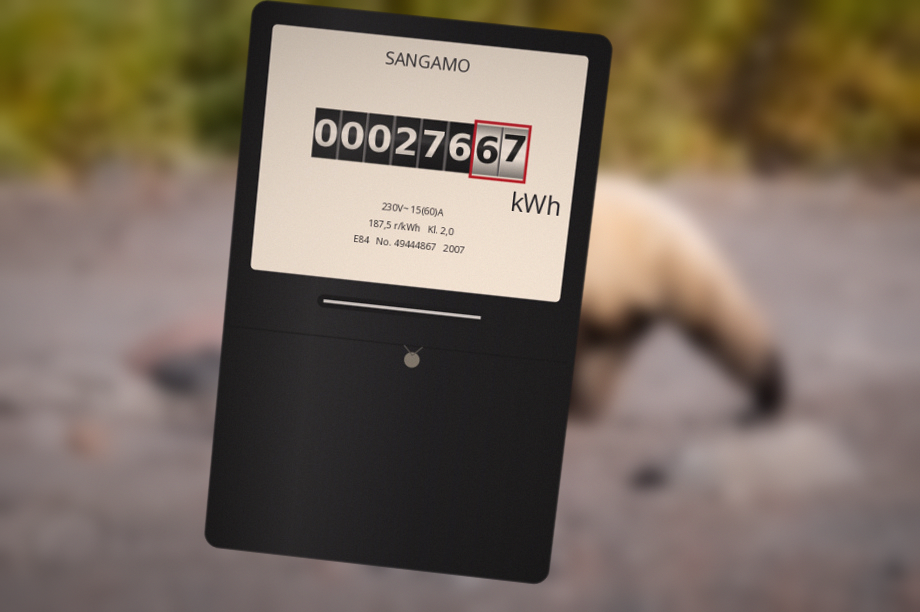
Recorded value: {"value": 276.67, "unit": "kWh"}
